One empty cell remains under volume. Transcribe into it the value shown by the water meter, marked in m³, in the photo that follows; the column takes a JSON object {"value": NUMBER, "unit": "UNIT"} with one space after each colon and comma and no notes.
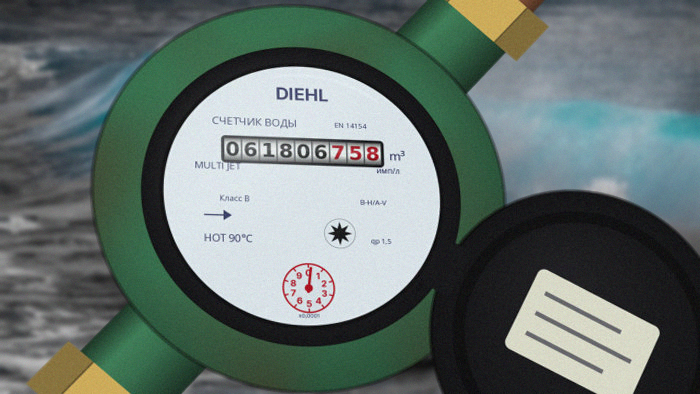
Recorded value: {"value": 61806.7580, "unit": "m³"}
